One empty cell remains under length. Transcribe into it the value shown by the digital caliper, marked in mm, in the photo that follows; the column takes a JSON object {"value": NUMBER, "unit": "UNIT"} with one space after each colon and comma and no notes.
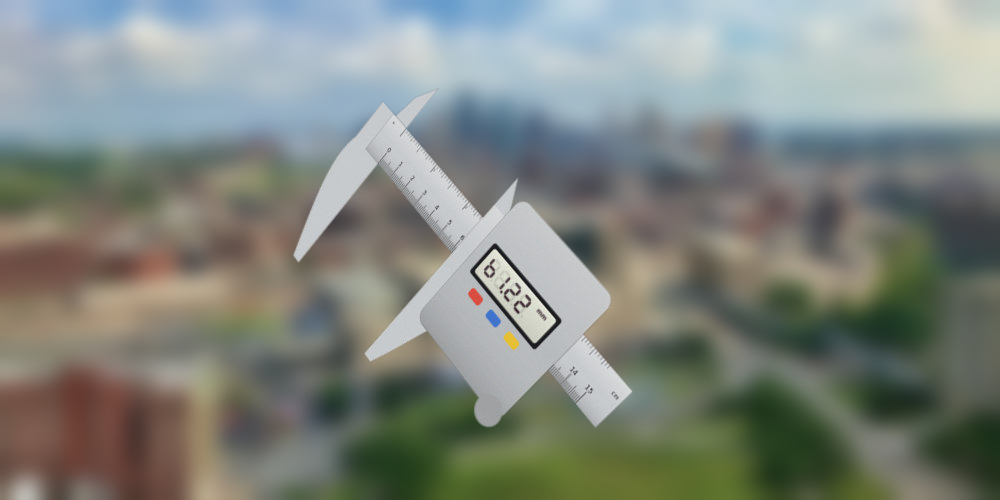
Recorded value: {"value": 61.22, "unit": "mm"}
